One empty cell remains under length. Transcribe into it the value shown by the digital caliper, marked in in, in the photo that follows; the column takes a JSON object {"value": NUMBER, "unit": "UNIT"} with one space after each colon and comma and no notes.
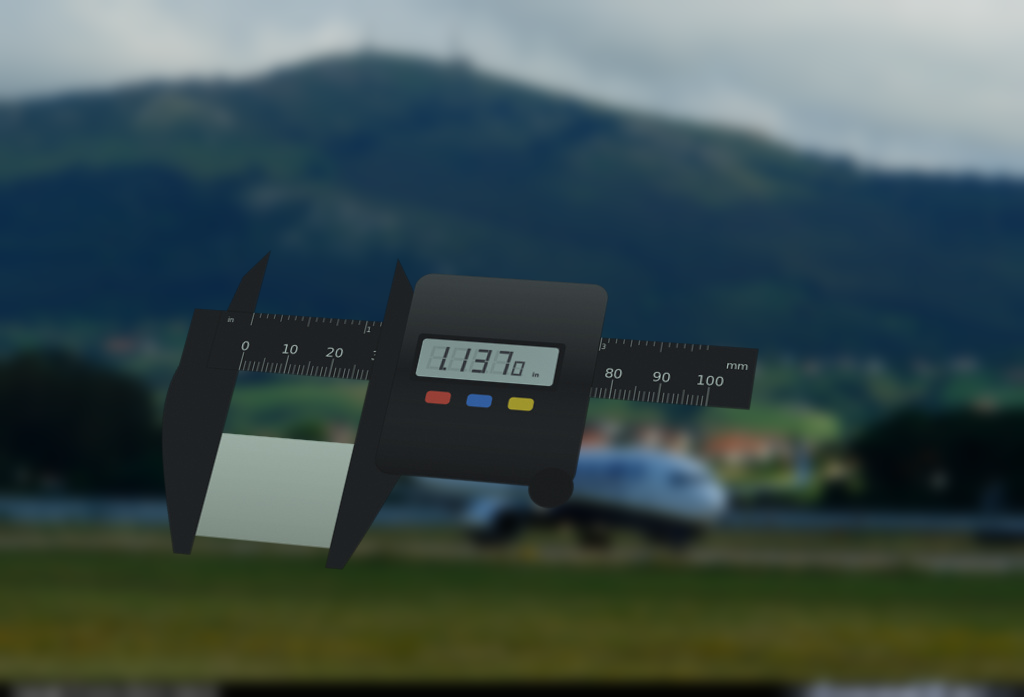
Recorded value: {"value": 1.1370, "unit": "in"}
